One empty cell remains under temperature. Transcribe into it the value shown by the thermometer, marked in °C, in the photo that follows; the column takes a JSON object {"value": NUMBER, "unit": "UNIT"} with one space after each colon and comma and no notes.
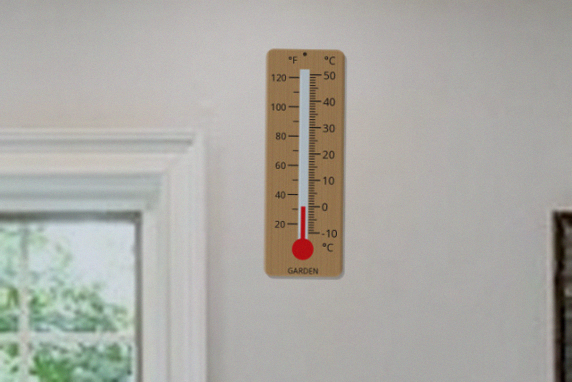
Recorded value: {"value": 0, "unit": "°C"}
